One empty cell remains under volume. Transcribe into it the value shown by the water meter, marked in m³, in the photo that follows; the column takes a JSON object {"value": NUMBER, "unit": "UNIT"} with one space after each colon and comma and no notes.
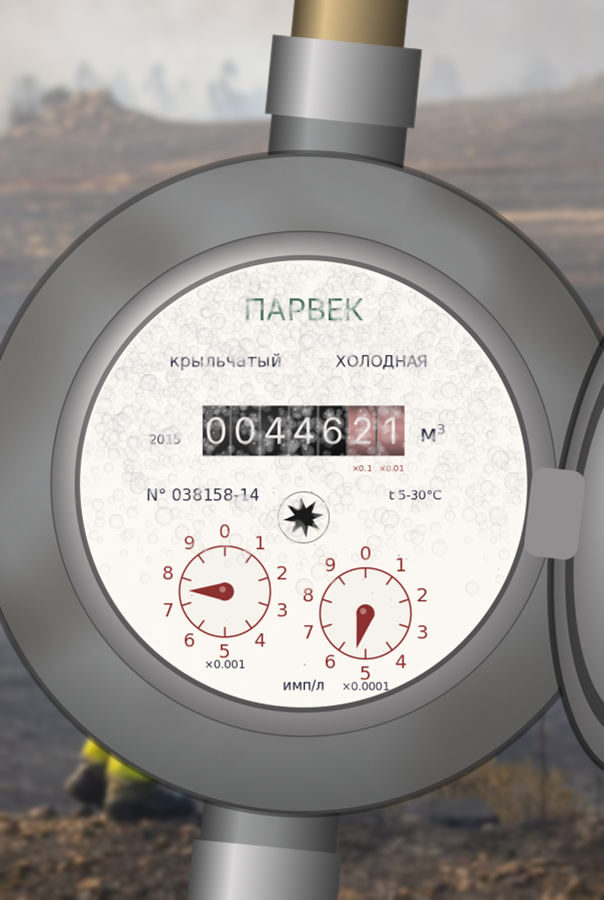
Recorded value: {"value": 446.2175, "unit": "m³"}
